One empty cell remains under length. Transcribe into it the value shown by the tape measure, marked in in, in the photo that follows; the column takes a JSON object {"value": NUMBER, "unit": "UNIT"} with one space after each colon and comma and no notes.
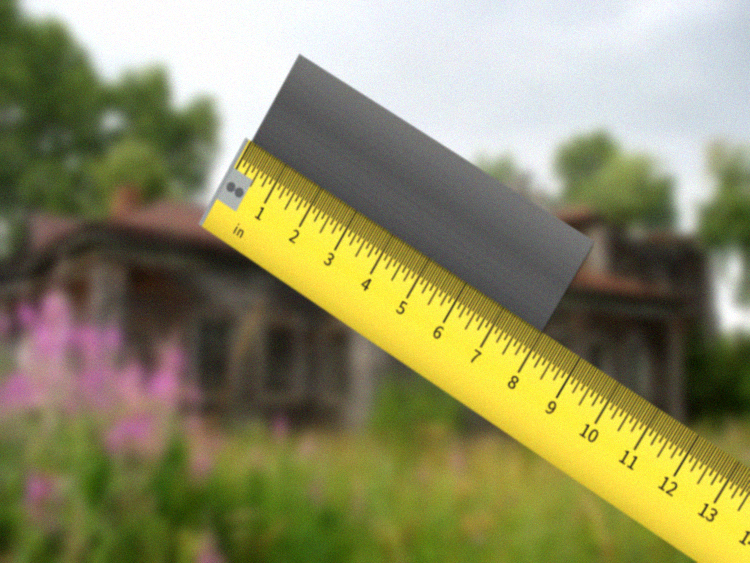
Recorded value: {"value": 8, "unit": "in"}
